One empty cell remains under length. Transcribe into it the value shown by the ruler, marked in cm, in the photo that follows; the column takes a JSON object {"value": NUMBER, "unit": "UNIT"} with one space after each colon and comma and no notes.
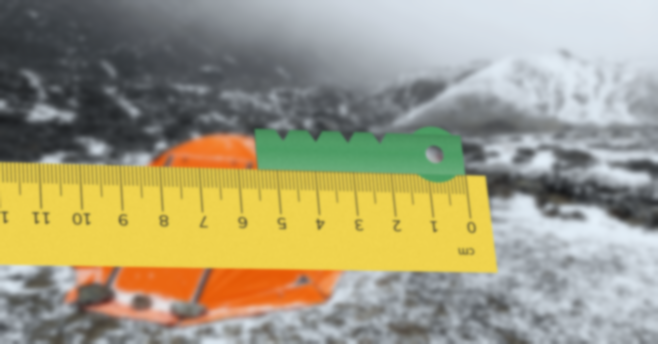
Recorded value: {"value": 5.5, "unit": "cm"}
